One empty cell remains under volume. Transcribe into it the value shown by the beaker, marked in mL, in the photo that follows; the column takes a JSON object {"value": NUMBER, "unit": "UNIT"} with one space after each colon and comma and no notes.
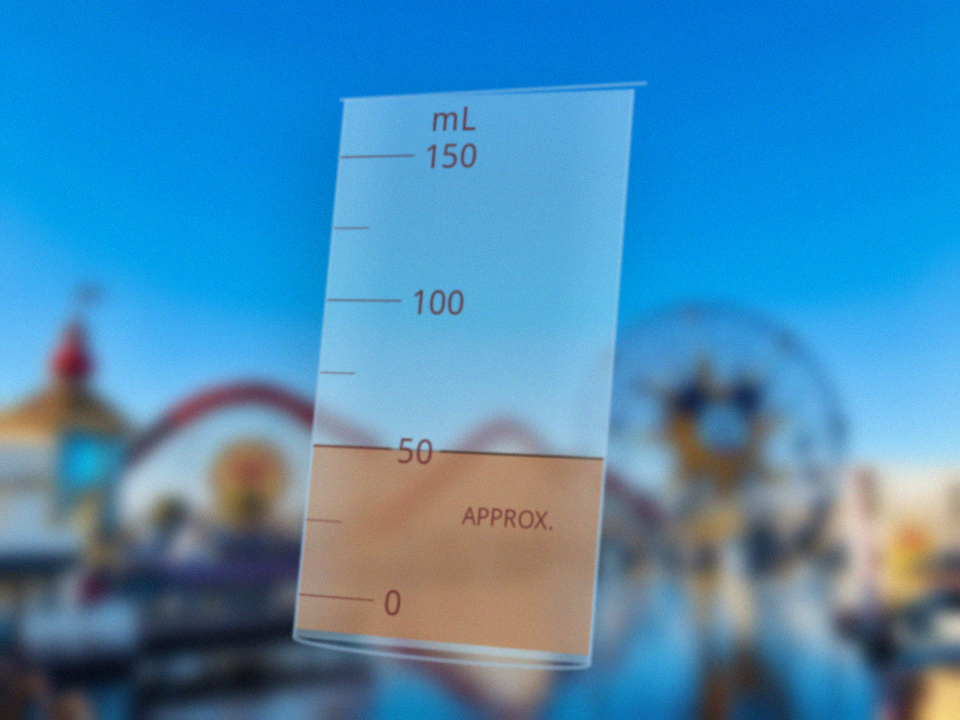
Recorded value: {"value": 50, "unit": "mL"}
